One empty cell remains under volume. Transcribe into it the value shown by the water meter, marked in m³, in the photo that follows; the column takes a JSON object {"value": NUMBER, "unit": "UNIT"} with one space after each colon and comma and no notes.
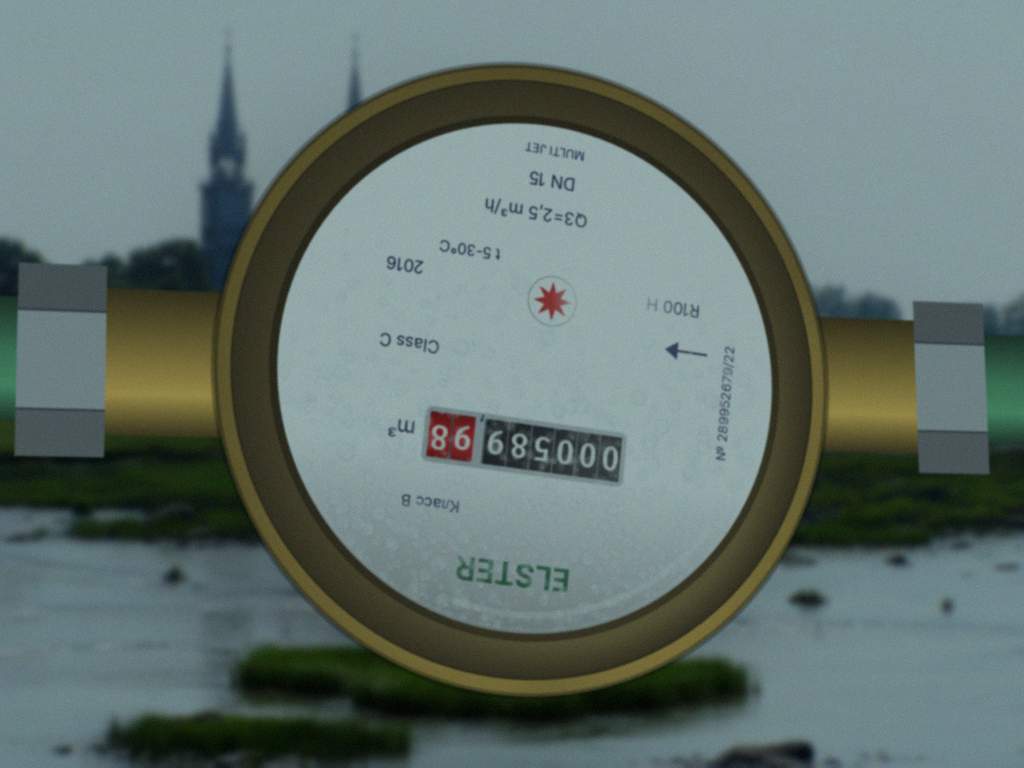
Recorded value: {"value": 589.98, "unit": "m³"}
